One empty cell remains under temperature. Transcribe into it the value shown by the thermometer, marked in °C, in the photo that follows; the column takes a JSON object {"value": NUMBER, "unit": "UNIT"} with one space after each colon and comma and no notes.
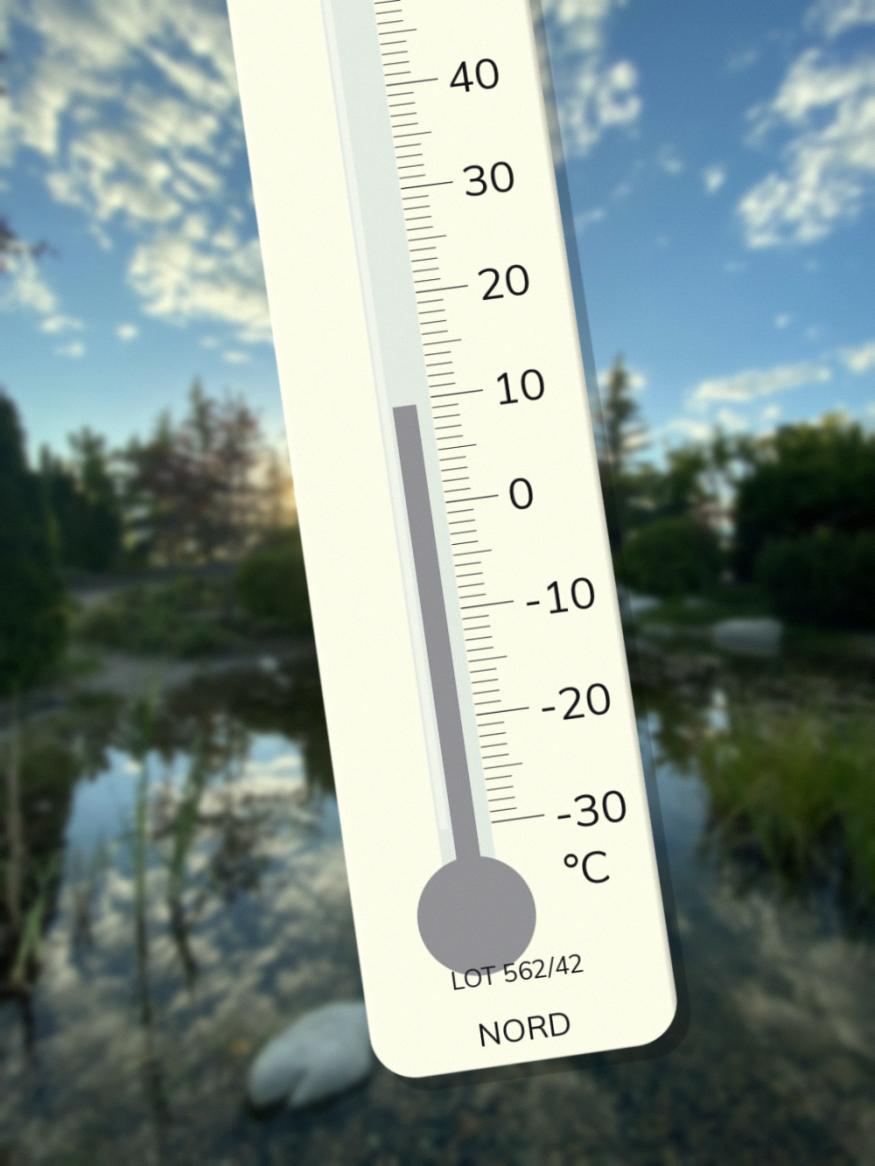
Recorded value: {"value": 9.5, "unit": "°C"}
